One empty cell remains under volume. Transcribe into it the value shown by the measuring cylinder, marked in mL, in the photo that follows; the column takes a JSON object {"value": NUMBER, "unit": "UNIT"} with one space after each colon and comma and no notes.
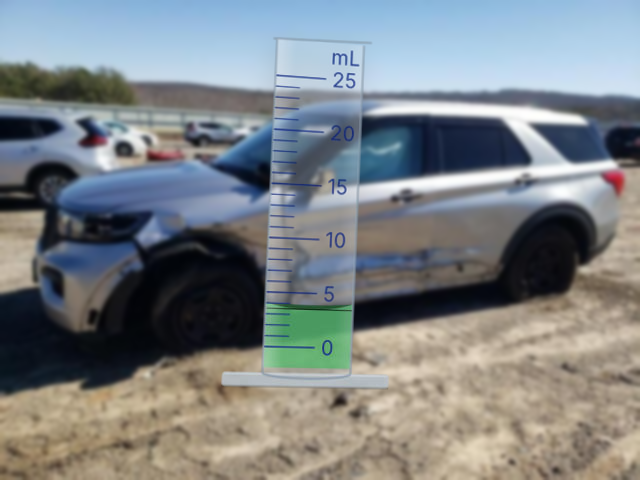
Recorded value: {"value": 3.5, "unit": "mL"}
